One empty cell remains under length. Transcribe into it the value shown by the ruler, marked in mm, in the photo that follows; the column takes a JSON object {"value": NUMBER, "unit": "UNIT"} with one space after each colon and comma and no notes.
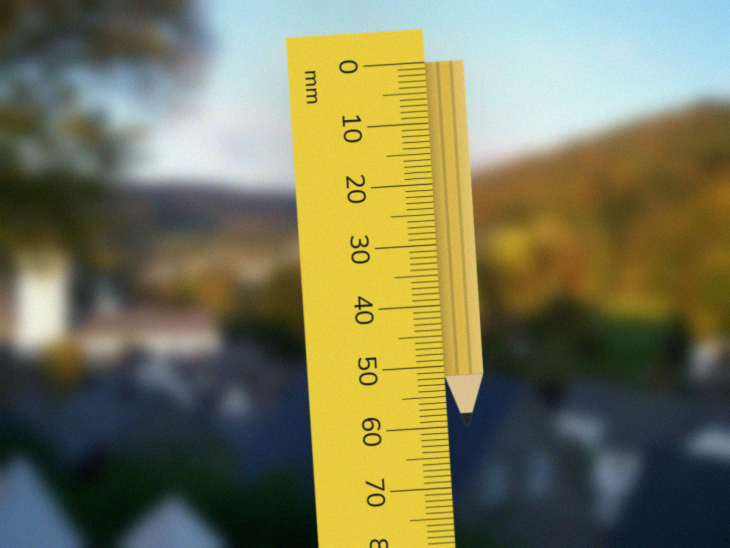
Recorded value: {"value": 60, "unit": "mm"}
